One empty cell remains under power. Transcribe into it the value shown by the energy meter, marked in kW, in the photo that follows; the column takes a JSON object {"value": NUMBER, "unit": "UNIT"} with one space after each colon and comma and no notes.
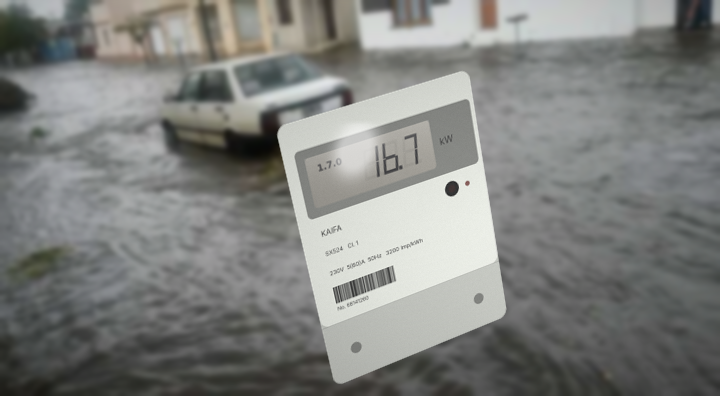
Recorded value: {"value": 16.7, "unit": "kW"}
